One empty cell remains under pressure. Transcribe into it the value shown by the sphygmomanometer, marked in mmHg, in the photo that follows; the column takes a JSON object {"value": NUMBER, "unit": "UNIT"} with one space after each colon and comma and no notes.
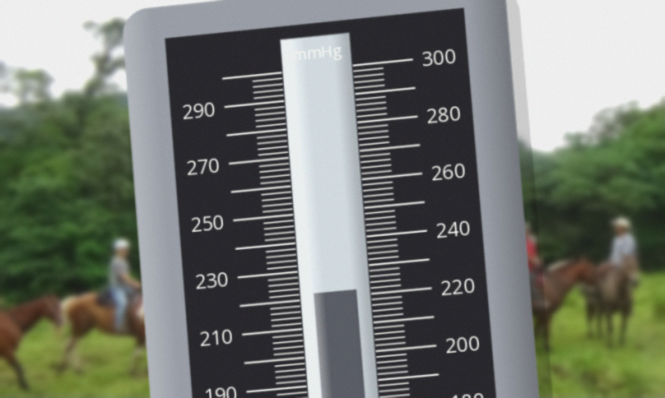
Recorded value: {"value": 222, "unit": "mmHg"}
